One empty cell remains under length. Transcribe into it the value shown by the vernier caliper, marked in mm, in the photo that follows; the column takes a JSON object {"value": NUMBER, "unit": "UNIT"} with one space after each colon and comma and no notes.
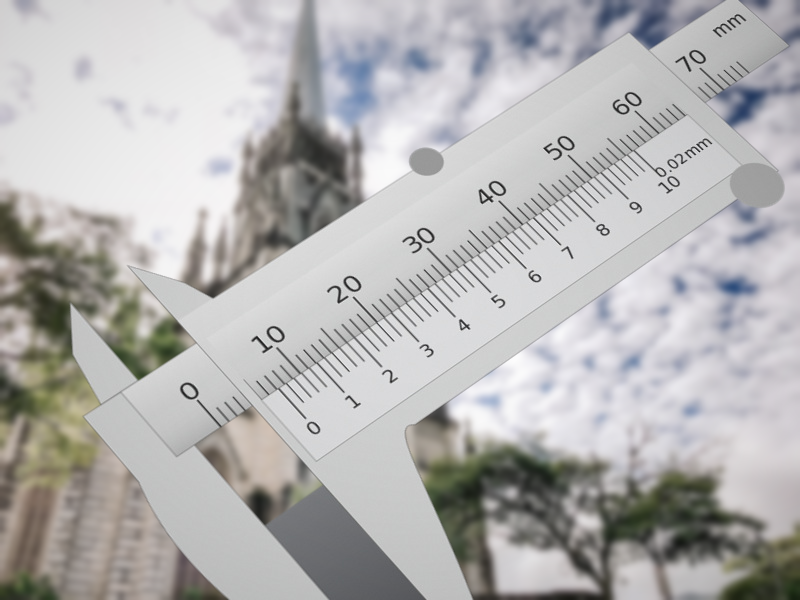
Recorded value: {"value": 7.2, "unit": "mm"}
